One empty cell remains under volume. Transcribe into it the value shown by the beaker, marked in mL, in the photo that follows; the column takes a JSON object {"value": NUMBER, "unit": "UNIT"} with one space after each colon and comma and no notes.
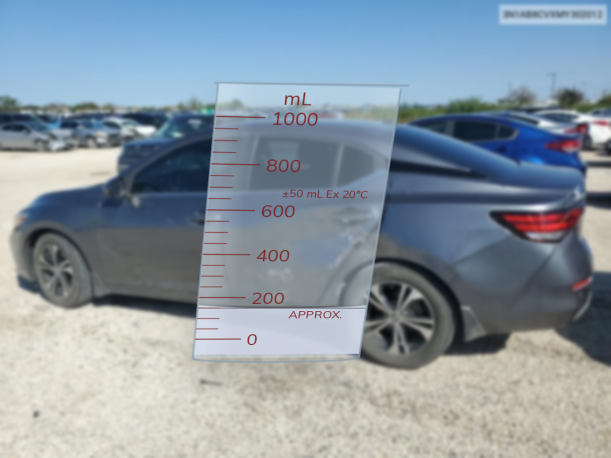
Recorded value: {"value": 150, "unit": "mL"}
